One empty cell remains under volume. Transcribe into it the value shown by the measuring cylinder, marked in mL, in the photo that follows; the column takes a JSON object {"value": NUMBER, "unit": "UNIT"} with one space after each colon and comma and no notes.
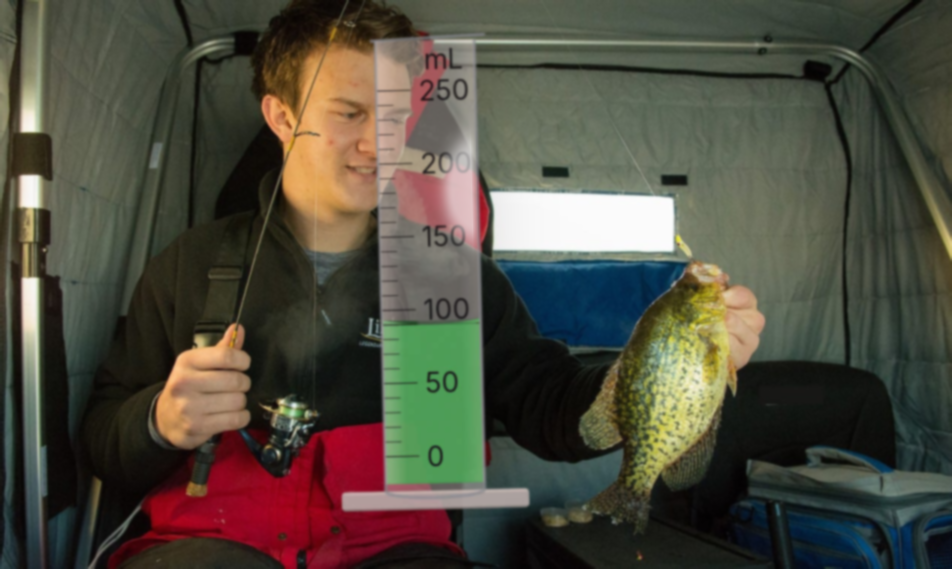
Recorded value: {"value": 90, "unit": "mL"}
